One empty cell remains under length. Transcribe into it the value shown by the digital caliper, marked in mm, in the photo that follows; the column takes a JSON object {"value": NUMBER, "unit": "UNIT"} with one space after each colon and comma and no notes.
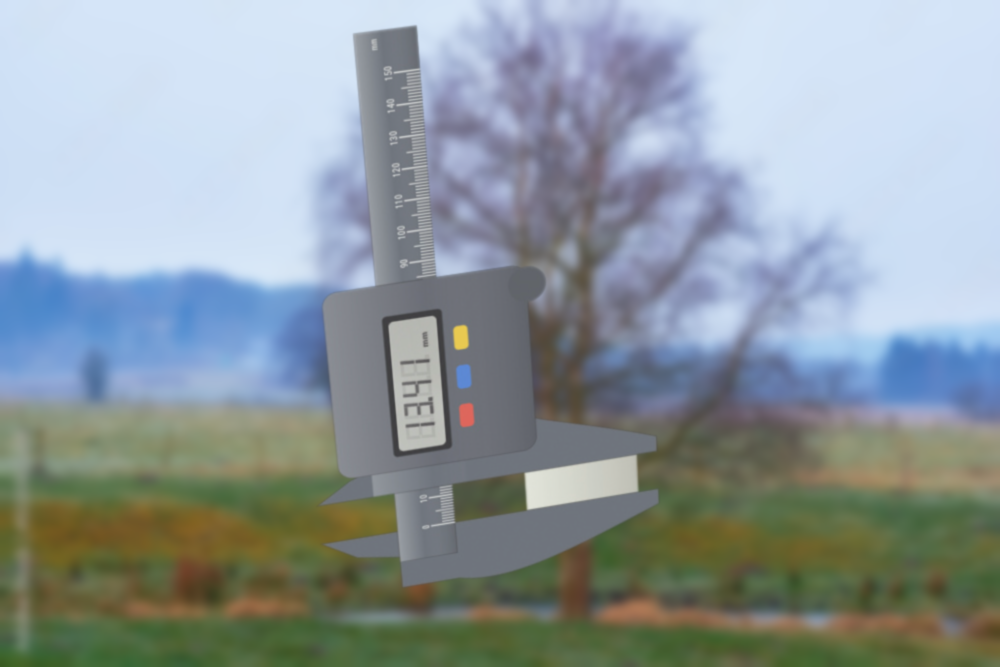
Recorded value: {"value": 13.41, "unit": "mm"}
